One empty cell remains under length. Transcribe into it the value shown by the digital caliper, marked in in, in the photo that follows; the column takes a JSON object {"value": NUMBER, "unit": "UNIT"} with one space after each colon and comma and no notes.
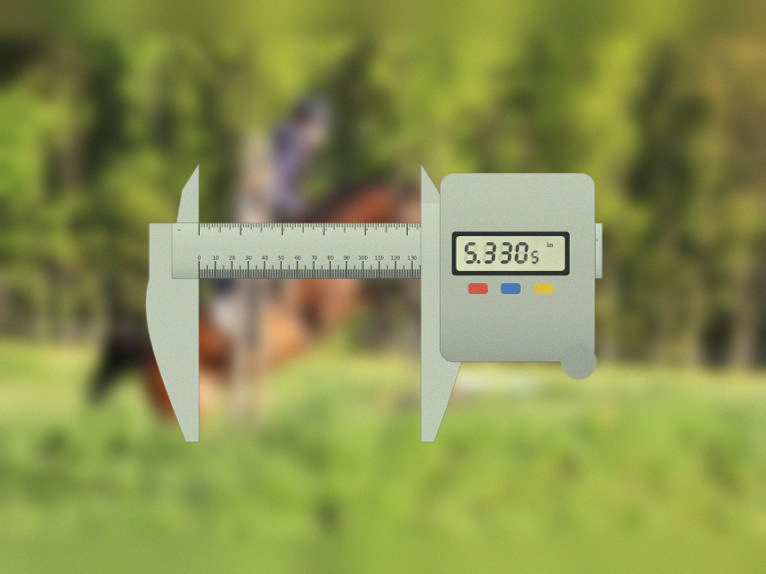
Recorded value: {"value": 5.3305, "unit": "in"}
